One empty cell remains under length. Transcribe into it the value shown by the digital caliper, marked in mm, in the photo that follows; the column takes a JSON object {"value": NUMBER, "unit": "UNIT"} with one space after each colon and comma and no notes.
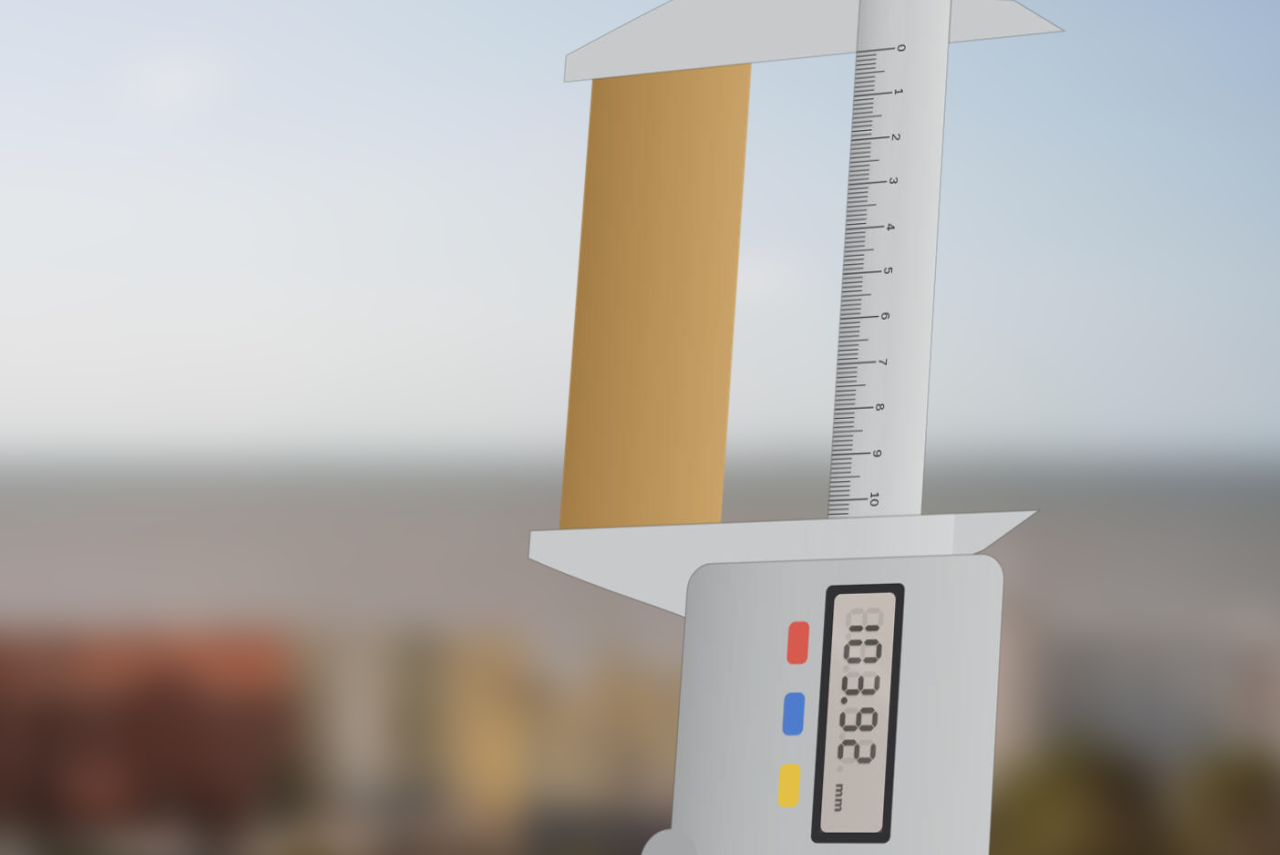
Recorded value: {"value": 103.92, "unit": "mm"}
